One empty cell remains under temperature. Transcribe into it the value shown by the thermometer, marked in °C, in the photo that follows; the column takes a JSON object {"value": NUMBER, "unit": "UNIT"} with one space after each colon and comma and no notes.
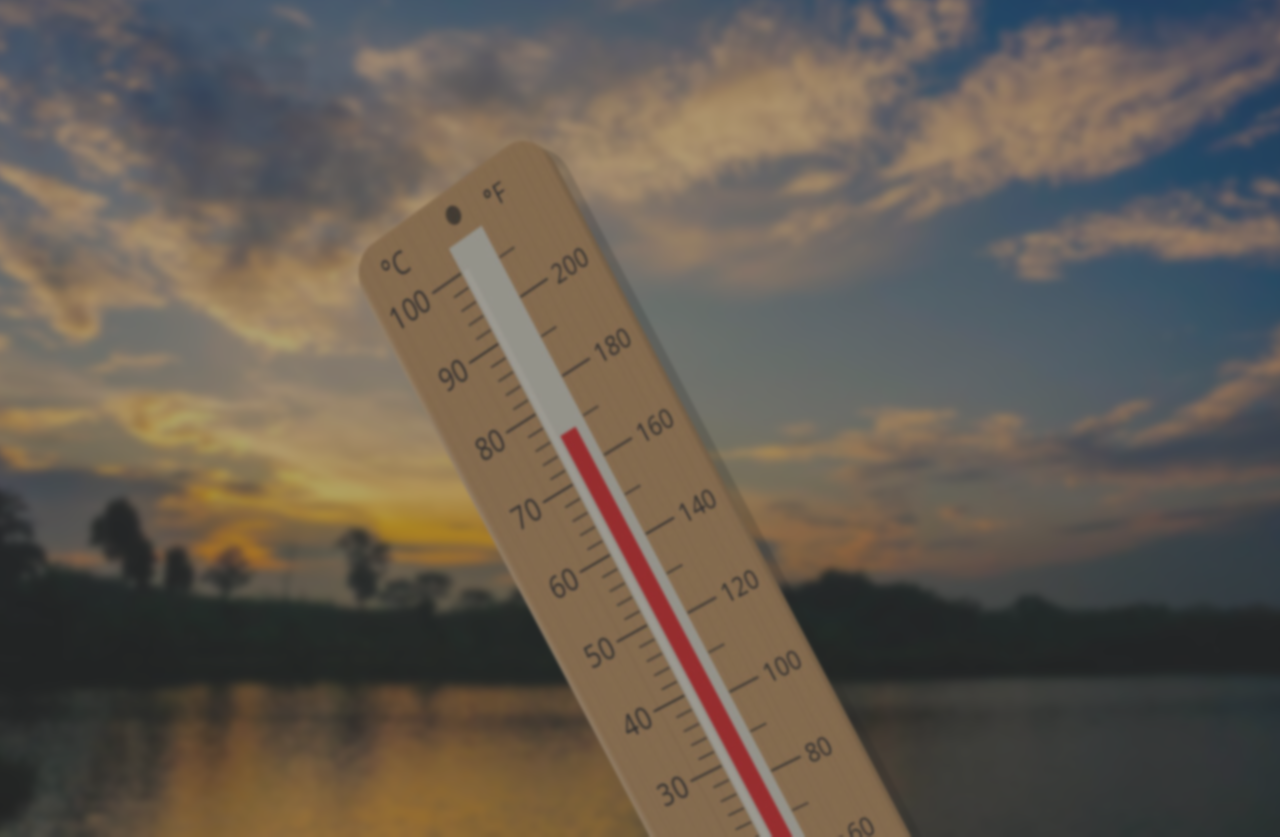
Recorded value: {"value": 76, "unit": "°C"}
